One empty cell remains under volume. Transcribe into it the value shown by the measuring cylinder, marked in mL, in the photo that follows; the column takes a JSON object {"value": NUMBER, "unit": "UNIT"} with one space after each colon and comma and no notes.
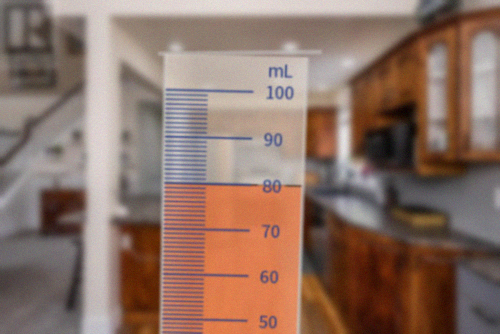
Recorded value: {"value": 80, "unit": "mL"}
